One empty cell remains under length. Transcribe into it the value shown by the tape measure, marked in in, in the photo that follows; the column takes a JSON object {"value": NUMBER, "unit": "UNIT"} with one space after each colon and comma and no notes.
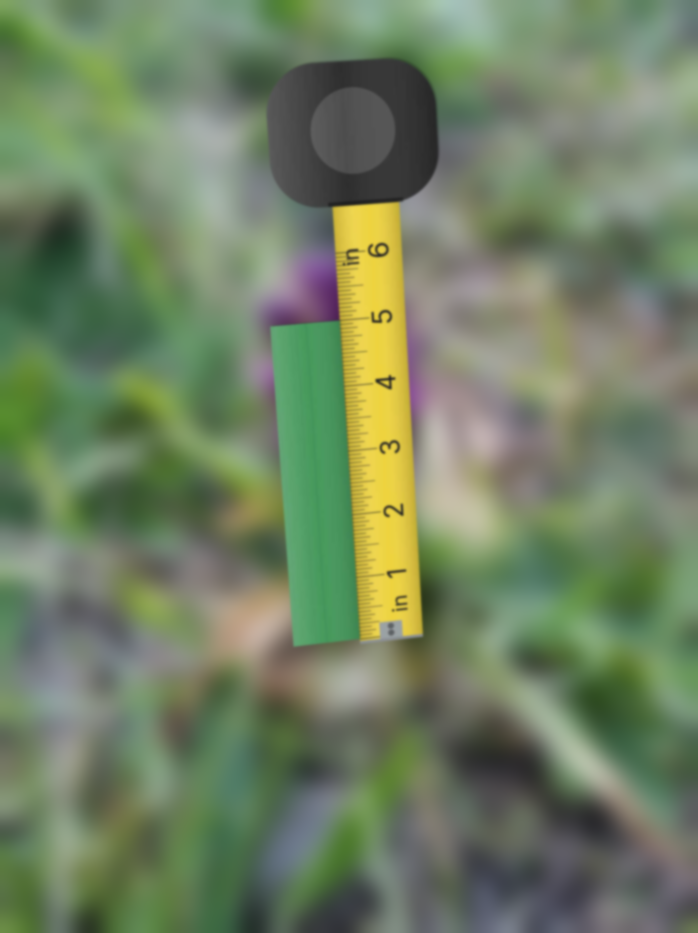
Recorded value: {"value": 5, "unit": "in"}
